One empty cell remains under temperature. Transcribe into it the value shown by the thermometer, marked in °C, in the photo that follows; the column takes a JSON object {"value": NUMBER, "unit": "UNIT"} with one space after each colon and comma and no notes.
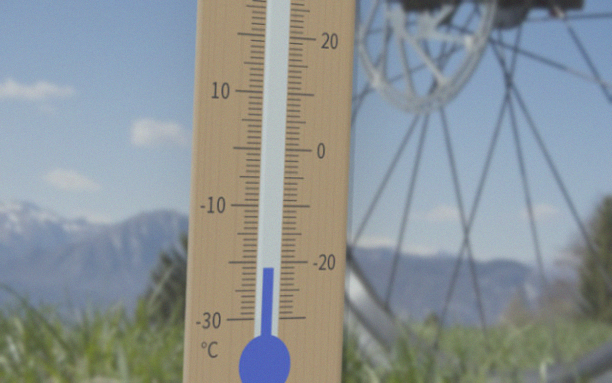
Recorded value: {"value": -21, "unit": "°C"}
